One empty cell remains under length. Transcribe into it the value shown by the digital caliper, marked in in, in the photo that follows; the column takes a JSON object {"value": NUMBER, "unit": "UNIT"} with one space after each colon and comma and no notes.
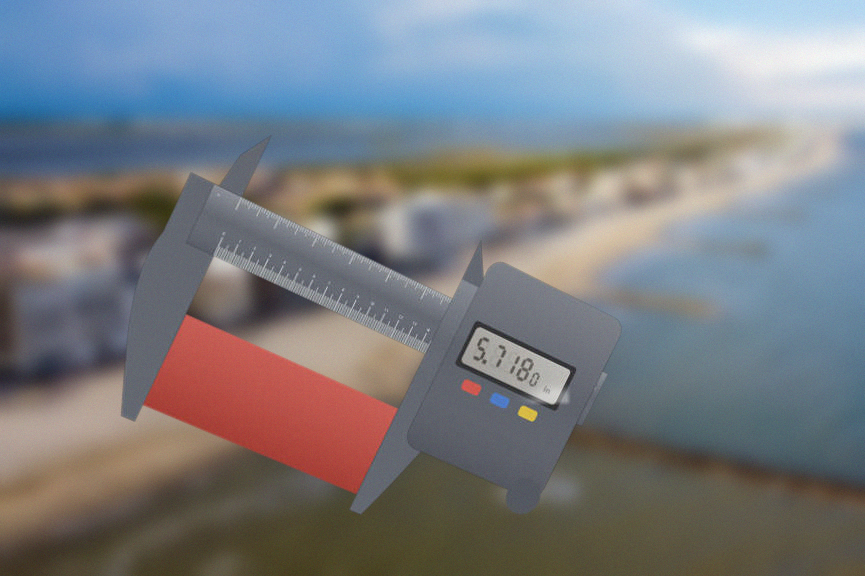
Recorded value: {"value": 5.7180, "unit": "in"}
